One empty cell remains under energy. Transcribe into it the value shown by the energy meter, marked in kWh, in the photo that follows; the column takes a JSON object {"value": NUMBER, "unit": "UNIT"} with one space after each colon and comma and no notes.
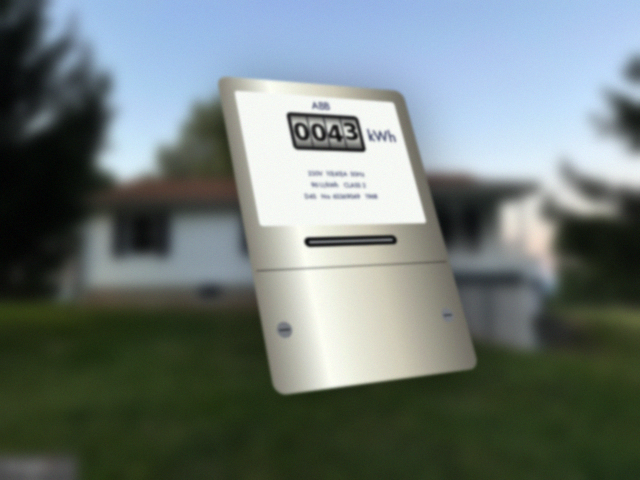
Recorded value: {"value": 43, "unit": "kWh"}
